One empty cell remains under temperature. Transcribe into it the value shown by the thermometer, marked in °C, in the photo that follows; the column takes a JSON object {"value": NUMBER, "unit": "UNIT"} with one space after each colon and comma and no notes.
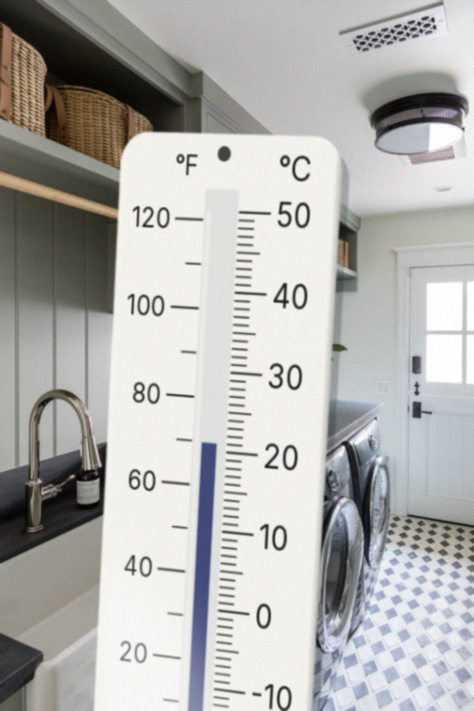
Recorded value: {"value": 21, "unit": "°C"}
